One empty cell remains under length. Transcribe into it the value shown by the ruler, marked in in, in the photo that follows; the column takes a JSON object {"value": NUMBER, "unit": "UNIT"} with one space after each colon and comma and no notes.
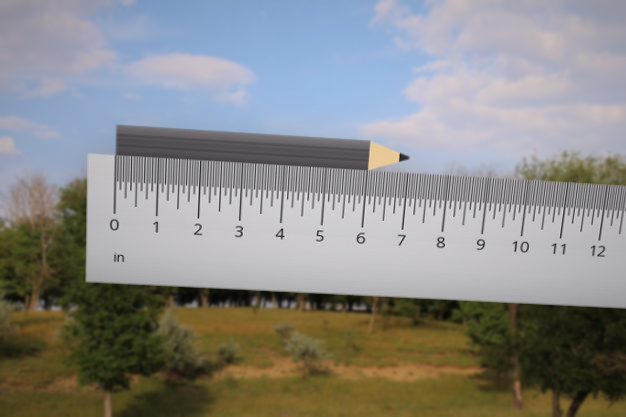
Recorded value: {"value": 7, "unit": "in"}
